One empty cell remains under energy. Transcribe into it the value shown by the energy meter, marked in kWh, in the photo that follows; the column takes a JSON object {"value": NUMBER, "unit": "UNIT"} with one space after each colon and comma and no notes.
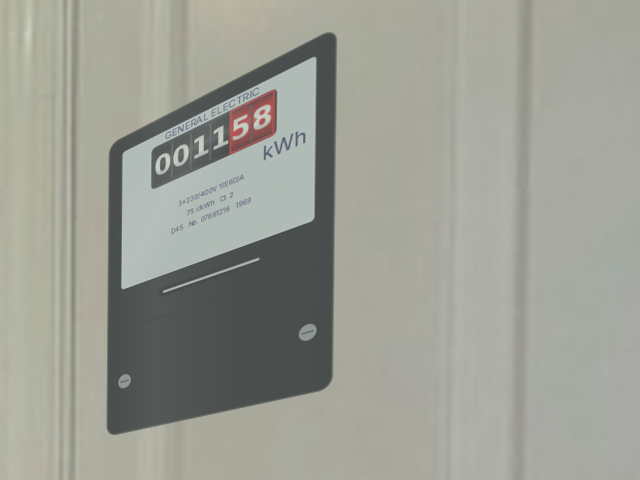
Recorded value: {"value": 11.58, "unit": "kWh"}
